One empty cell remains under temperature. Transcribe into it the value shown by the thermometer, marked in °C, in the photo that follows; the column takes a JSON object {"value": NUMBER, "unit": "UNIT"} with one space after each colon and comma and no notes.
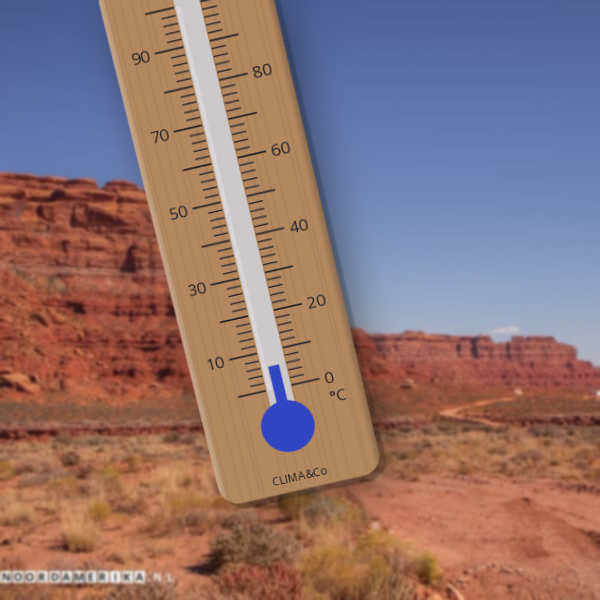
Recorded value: {"value": 6, "unit": "°C"}
